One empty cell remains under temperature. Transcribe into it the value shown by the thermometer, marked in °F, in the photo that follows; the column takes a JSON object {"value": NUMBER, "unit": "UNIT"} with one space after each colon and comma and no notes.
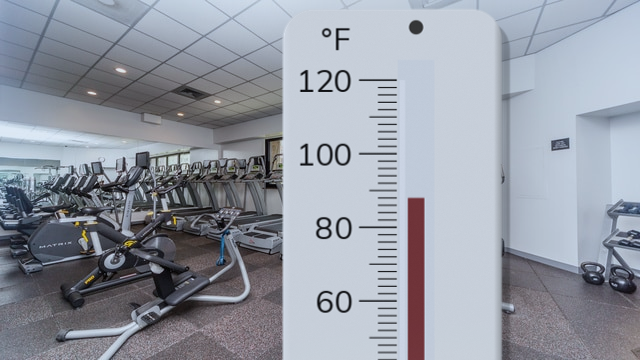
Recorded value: {"value": 88, "unit": "°F"}
